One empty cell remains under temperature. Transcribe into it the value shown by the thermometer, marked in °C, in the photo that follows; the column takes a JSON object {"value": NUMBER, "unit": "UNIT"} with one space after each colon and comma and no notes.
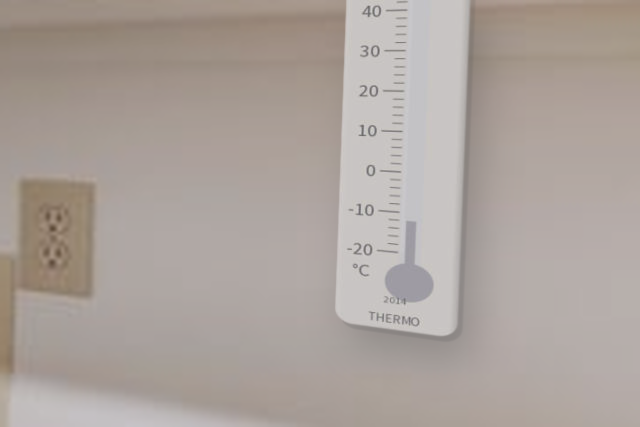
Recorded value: {"value": -12, "unit": "°C"}
